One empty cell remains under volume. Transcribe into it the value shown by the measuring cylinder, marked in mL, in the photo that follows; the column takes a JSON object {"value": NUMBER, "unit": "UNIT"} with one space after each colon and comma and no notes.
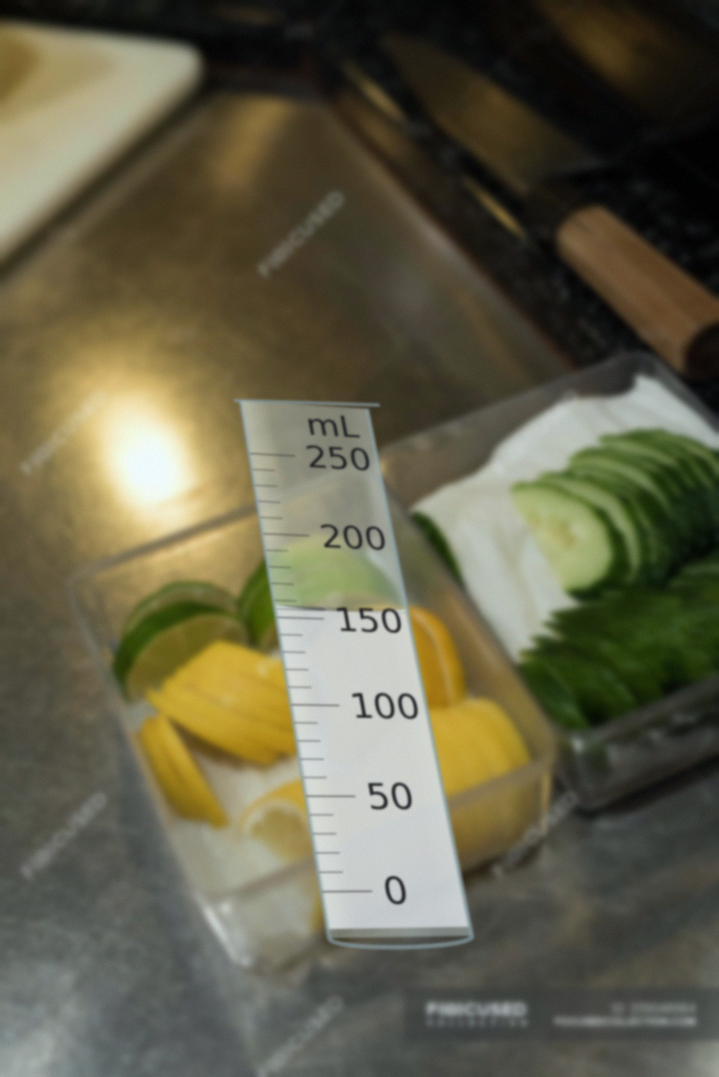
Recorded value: {"value": 155, "unit": "mL"}
